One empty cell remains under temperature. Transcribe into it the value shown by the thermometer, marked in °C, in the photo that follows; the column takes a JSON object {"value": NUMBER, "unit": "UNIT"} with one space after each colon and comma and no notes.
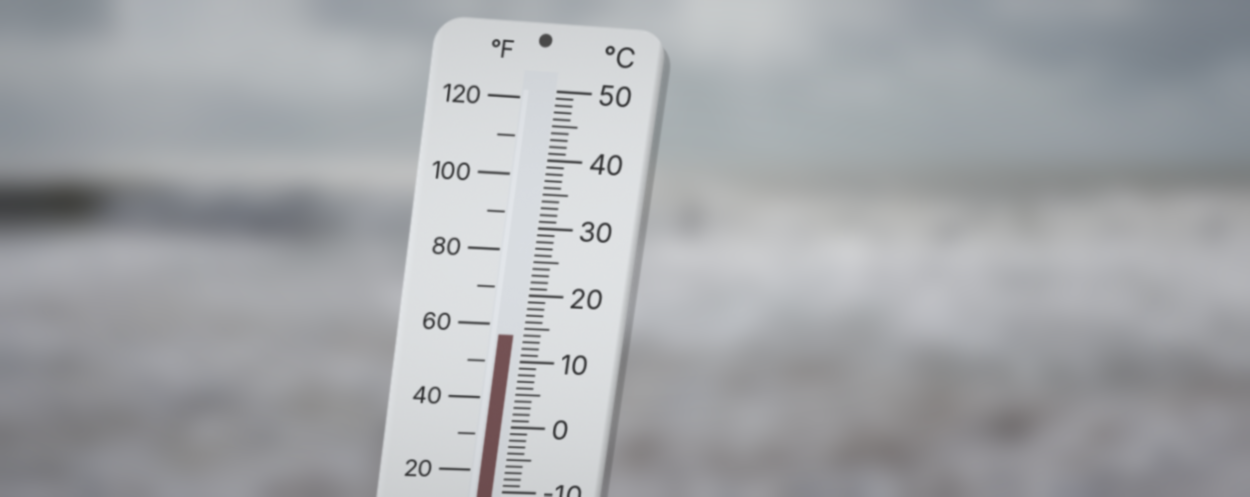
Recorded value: {"value": 14, "unit": "°C"}
